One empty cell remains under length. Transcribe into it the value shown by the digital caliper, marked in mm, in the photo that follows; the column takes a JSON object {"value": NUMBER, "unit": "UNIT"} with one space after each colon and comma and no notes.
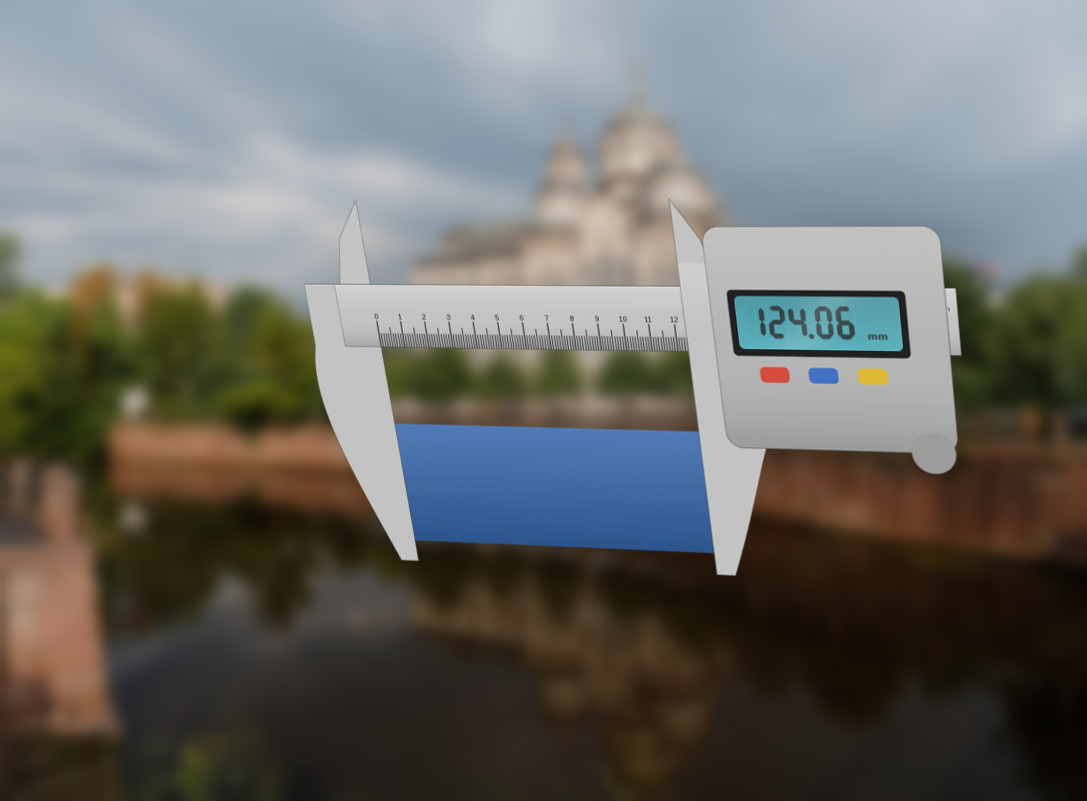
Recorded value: {"value": 124.06, "unit": "mm"}
